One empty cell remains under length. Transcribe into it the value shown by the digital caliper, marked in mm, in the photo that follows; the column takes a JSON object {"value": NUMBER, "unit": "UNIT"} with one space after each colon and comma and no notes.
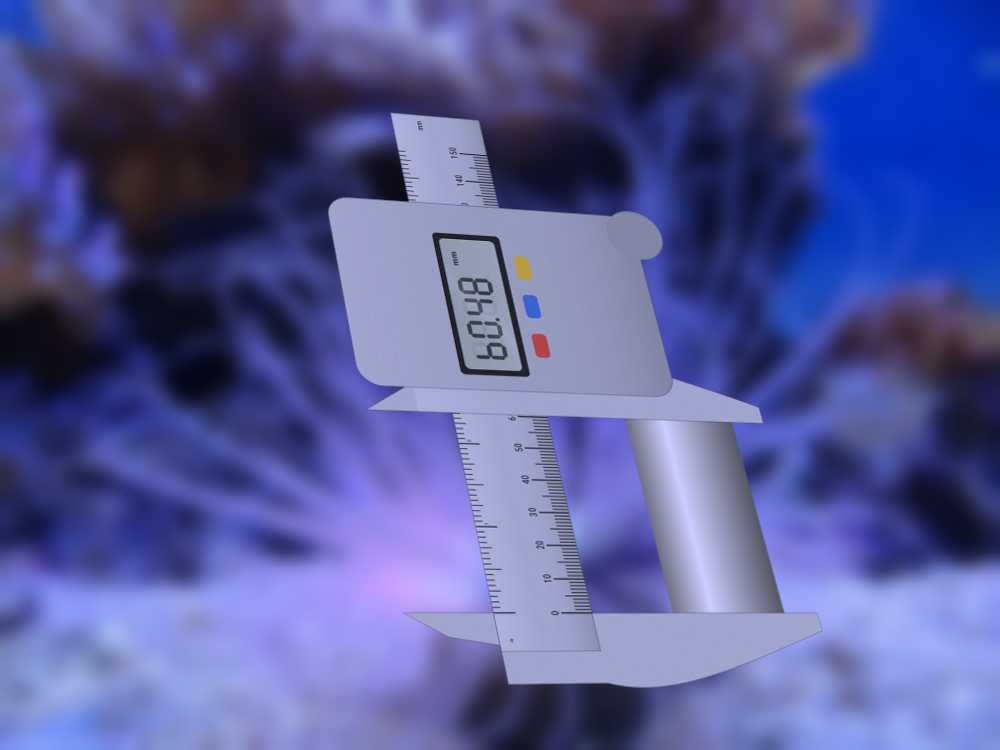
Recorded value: {"value": 60.48, "unit": "mm"}
